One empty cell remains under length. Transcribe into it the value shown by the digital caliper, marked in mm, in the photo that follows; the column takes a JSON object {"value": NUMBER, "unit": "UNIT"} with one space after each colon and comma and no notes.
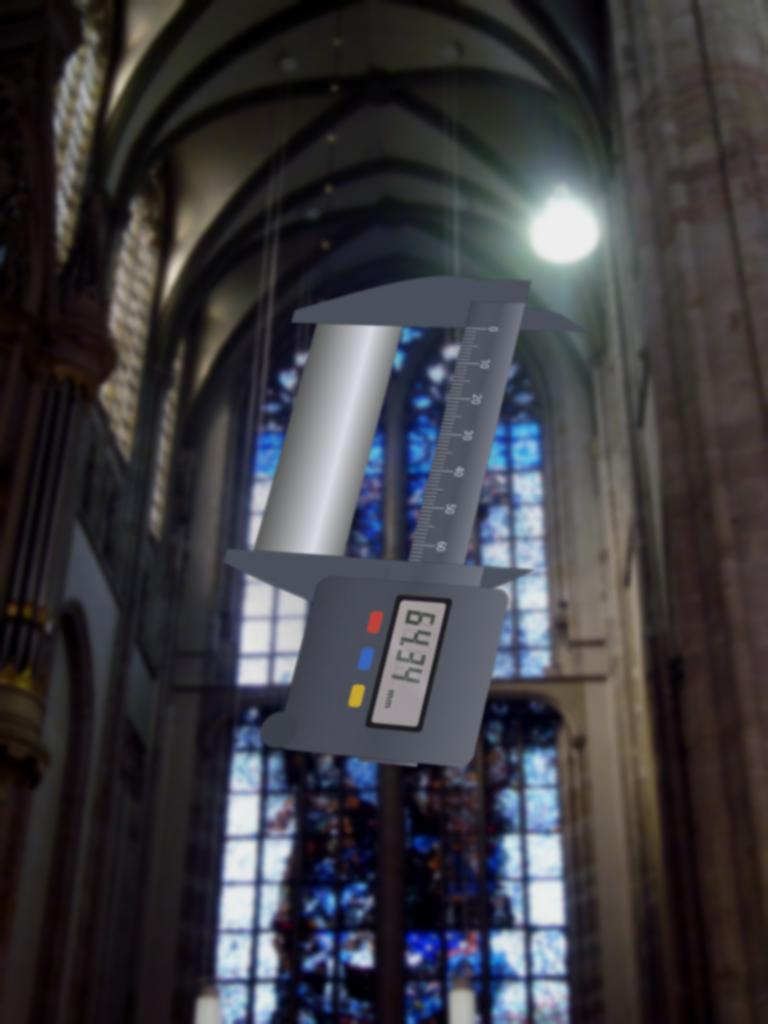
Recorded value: {"value": 64.34, "unit": "mm"}
